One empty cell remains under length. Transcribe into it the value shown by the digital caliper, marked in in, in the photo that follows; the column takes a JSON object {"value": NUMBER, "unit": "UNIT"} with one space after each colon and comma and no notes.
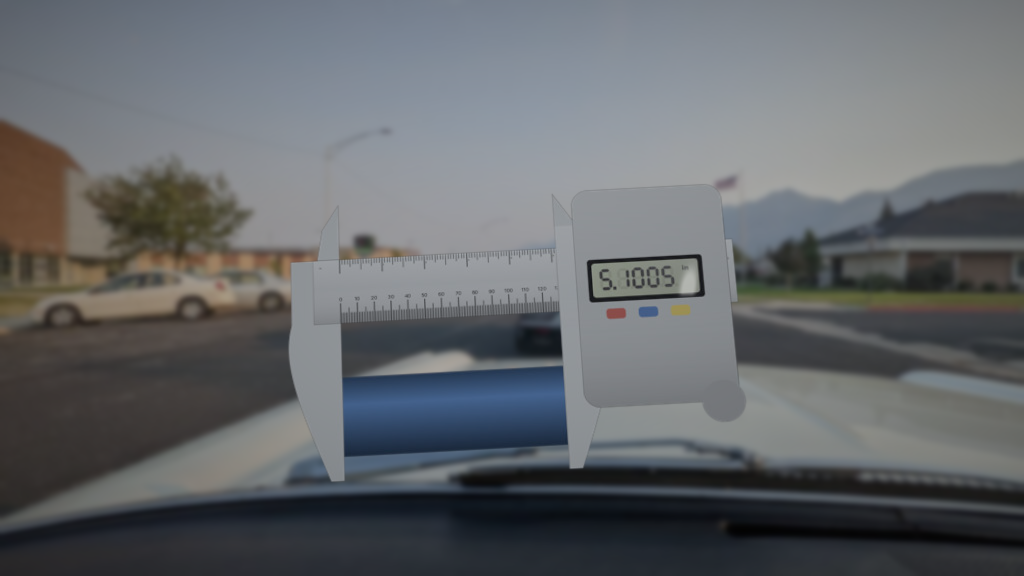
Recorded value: {"value": 5.1005, "unit": "in"}
